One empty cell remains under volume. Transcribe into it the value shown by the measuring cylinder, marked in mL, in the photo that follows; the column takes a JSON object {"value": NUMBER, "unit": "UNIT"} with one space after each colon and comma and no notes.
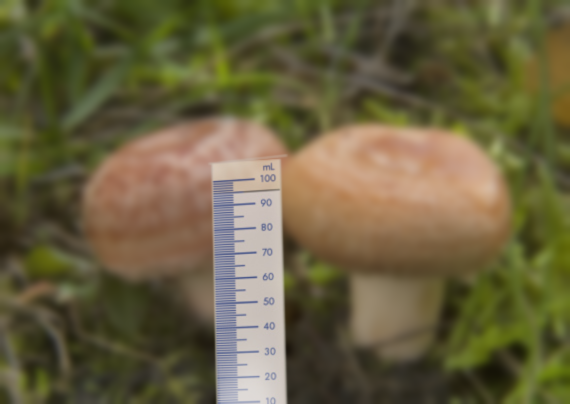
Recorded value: {"value": 95, "unit": "mL"}
